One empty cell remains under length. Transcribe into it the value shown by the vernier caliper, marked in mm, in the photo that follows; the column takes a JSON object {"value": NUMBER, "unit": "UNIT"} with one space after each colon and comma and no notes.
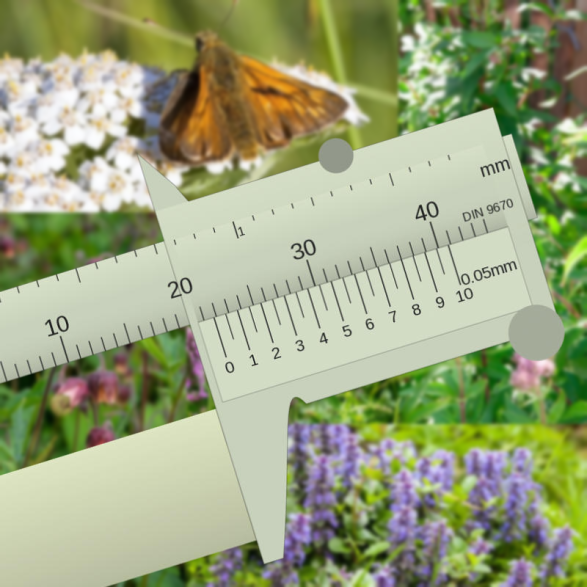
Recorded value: {"value": 21.8, "unit": "mm"}
